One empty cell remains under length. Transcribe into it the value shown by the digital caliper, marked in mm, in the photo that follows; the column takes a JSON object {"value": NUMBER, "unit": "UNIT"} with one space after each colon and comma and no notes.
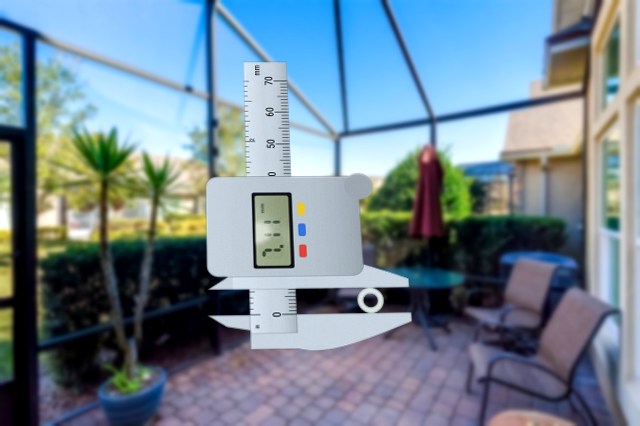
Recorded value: {"value": 7.11, "unit": "mm"}
